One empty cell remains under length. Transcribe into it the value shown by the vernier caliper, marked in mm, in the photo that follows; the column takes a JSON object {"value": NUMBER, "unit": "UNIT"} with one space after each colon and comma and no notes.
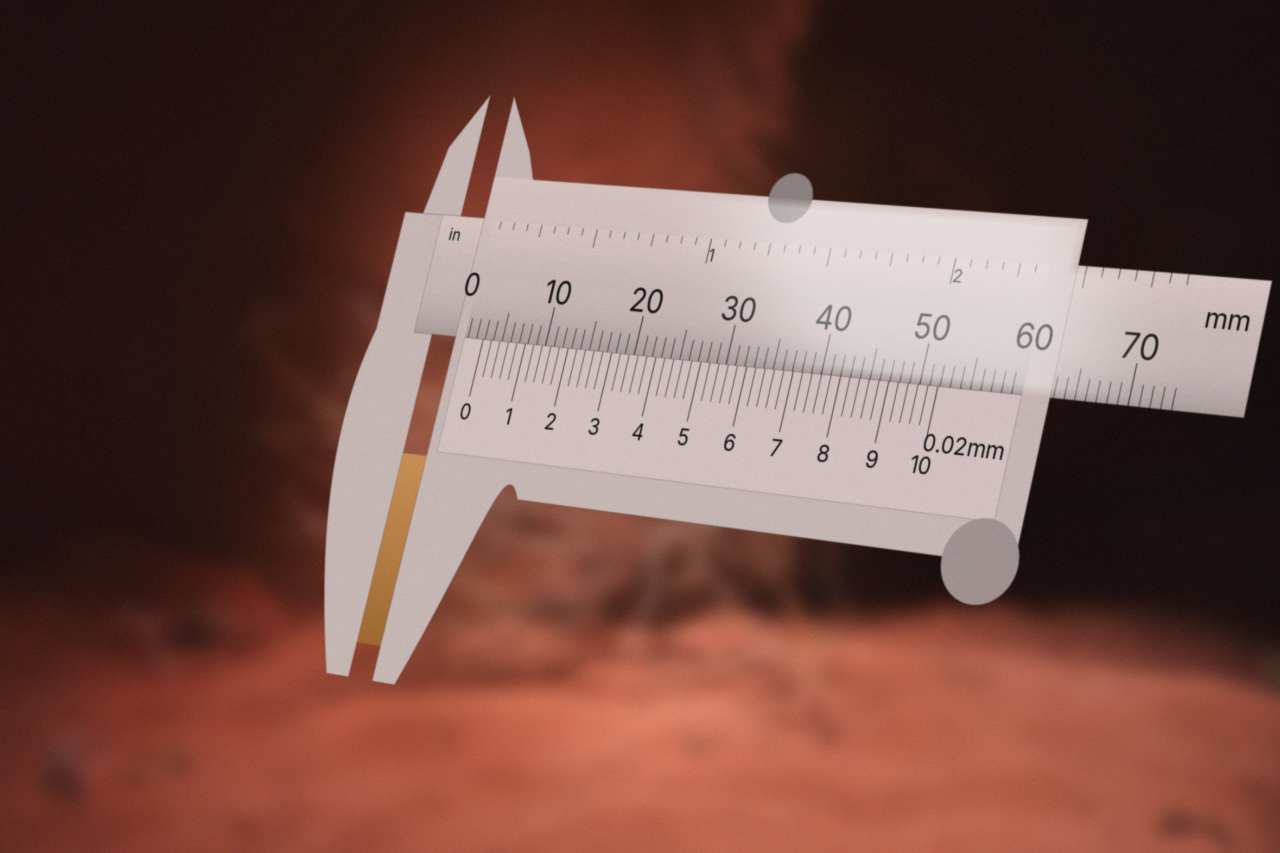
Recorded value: {"value": 2.8, "unit": "mm"}
